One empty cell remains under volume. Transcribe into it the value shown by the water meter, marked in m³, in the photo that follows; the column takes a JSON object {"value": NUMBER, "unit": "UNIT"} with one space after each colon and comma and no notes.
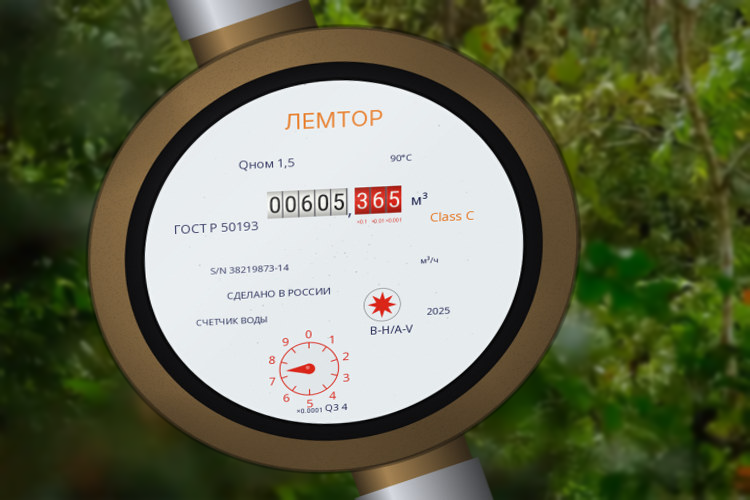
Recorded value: {"value": 605.3657, "unit": "m³"}
